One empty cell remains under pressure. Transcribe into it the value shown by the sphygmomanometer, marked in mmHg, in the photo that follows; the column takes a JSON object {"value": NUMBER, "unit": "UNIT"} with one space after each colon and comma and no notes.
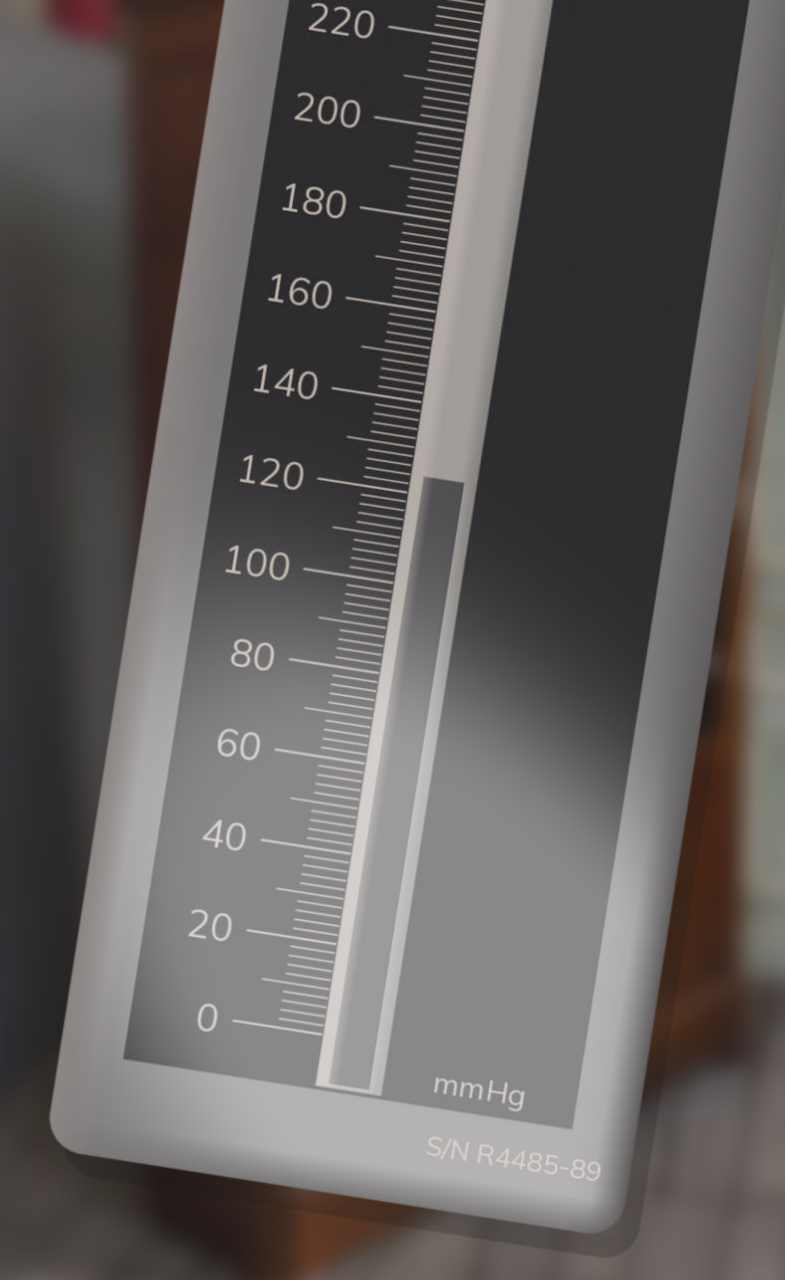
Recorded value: {"value": 124, "unit": "mmHg"}
